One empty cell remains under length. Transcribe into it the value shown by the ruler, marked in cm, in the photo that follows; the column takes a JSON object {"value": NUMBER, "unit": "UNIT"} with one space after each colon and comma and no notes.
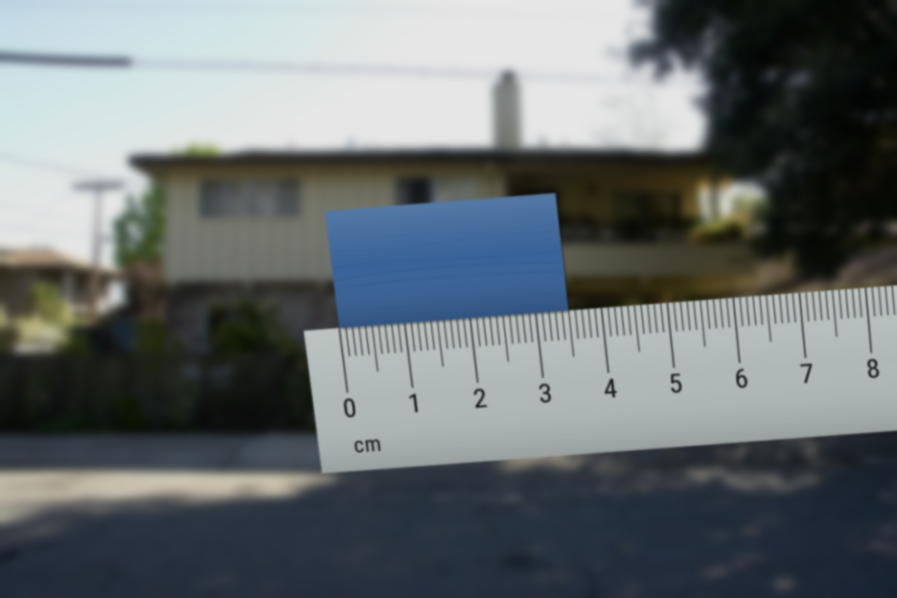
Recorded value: {"value": 3.5, "unit": "cm"}
